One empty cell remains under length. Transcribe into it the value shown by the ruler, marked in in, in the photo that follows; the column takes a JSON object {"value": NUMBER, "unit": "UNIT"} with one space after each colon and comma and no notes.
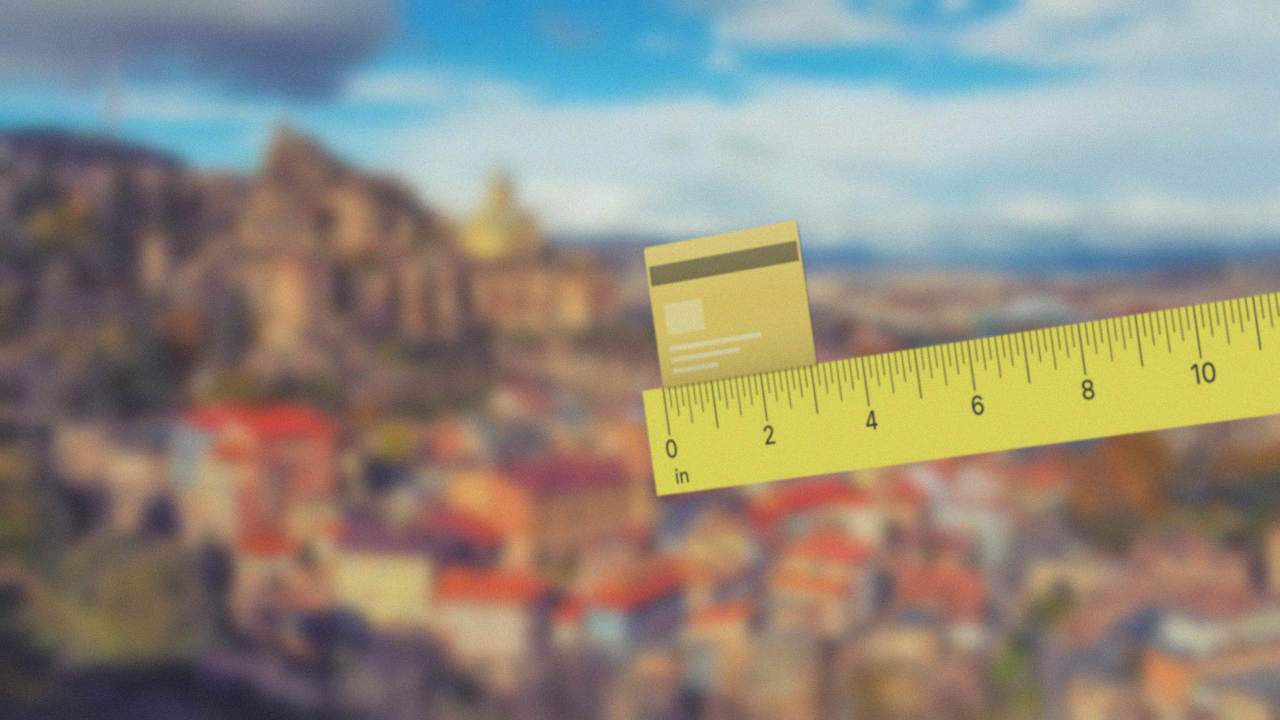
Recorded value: {"value": 3.125, "unit": "in"}
